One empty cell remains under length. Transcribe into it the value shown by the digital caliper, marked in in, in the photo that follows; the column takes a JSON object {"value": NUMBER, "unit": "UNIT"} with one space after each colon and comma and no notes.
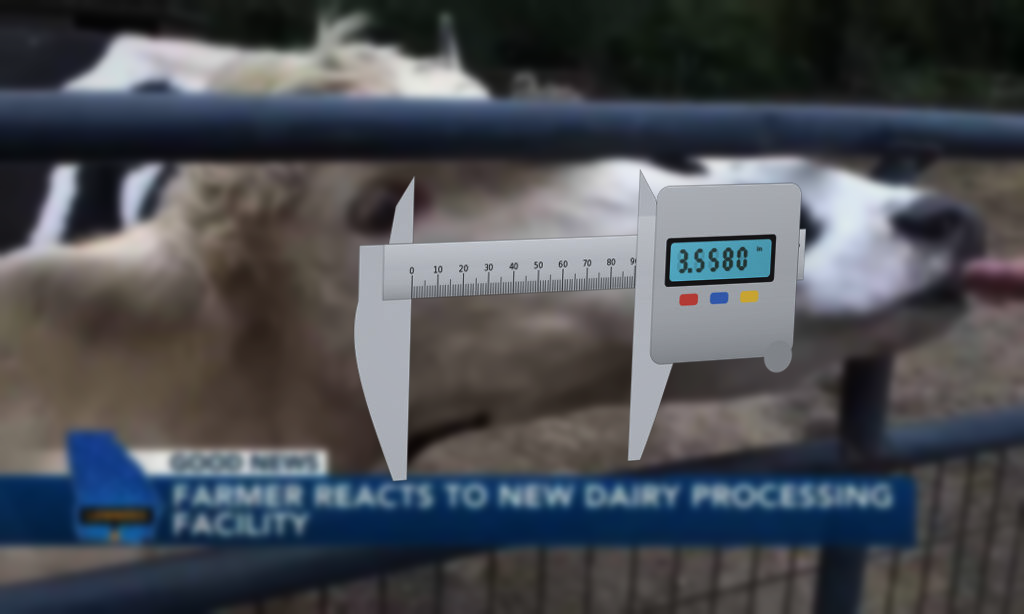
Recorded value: {"value": 3.5580, "unit": "in"}
